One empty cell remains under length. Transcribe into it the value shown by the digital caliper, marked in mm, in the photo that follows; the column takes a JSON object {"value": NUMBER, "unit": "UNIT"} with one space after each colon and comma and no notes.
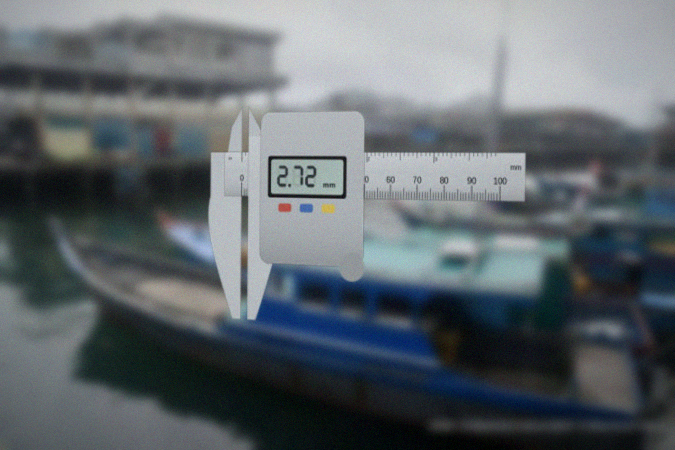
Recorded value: {"value": 2.72, "unit": "mm"}
